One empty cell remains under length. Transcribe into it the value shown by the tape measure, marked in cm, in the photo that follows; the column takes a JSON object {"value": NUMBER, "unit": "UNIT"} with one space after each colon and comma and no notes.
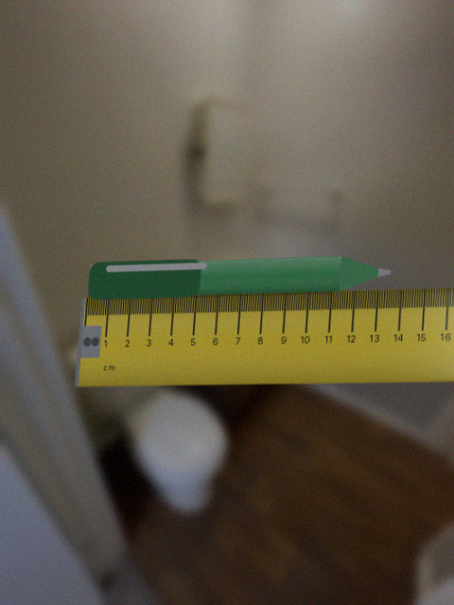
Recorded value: {"value": 13.5, "unit": "cm"}
